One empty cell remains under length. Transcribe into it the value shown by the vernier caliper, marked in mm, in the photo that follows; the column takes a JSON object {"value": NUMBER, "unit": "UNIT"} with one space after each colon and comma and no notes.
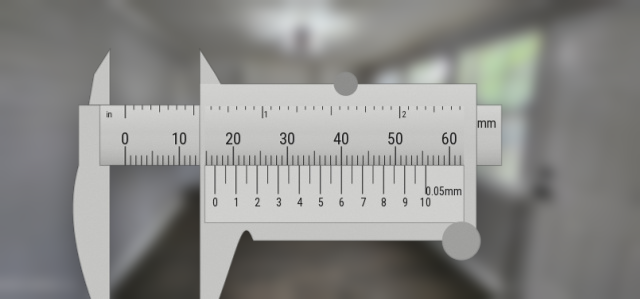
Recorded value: {"value": 16.6, "unit": "mm"}
